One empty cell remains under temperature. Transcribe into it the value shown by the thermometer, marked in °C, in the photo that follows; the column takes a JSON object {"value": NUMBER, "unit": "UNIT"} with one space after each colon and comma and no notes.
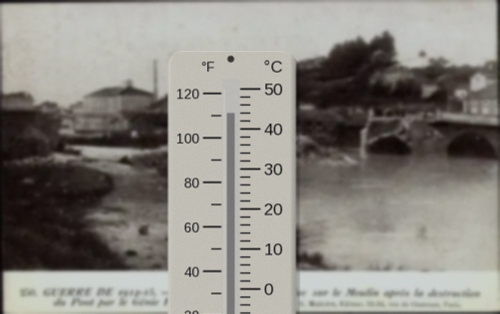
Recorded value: {"value": 44, "unit": "°C"}
